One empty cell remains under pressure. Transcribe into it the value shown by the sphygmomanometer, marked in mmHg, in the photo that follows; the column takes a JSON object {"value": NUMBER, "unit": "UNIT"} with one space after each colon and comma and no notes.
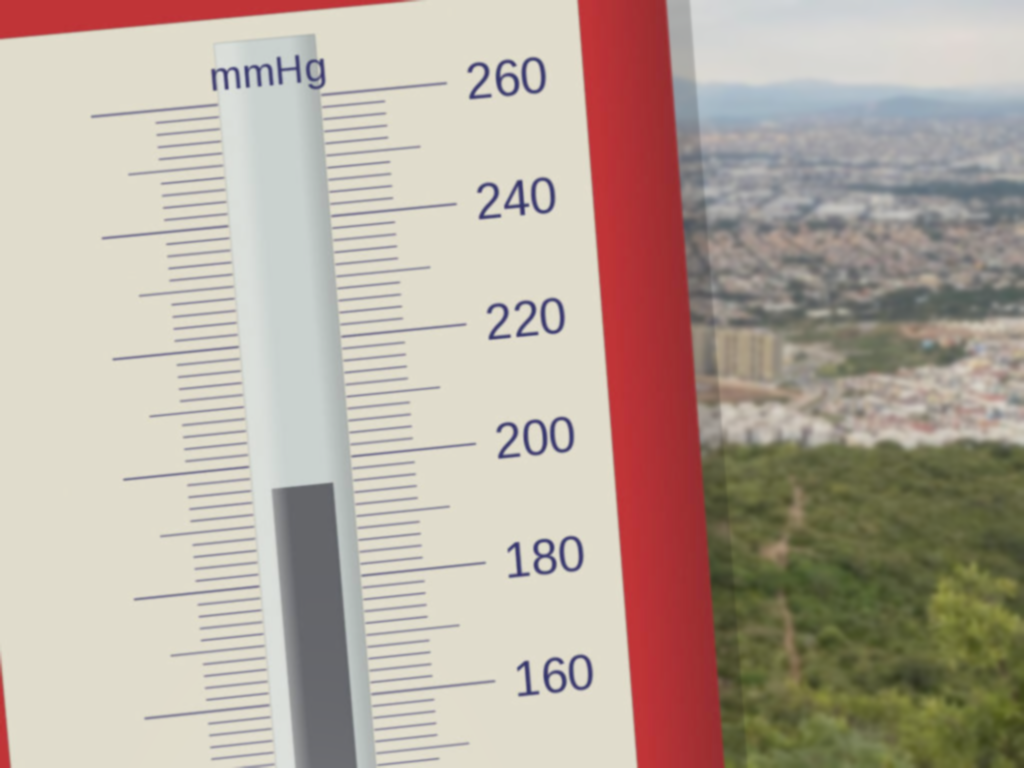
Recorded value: {"value": 196, "unit": "mmHg"}
